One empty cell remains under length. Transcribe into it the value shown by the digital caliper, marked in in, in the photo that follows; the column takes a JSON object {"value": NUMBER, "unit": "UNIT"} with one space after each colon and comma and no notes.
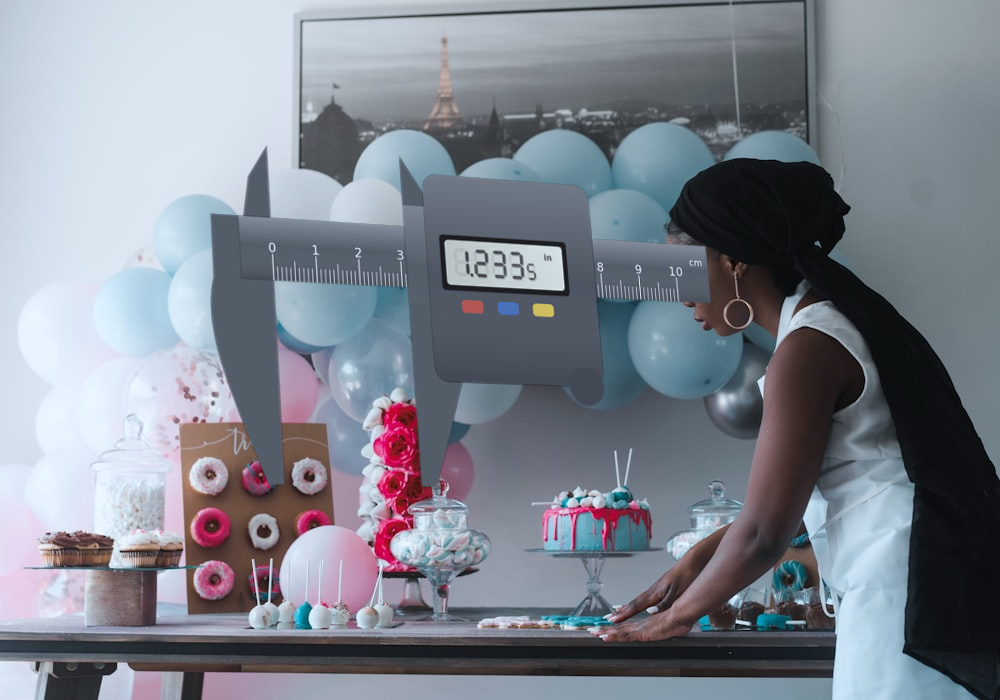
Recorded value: {"value": 1.2335, "unit": "in"}
